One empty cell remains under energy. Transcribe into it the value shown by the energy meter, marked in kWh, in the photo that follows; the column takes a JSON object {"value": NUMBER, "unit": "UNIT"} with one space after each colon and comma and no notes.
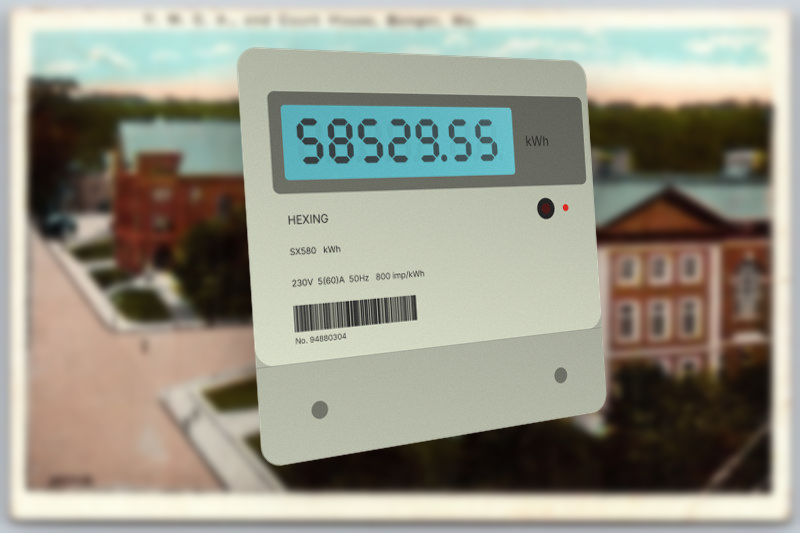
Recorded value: {"value": 58529.55, "unit": "kWh"}
